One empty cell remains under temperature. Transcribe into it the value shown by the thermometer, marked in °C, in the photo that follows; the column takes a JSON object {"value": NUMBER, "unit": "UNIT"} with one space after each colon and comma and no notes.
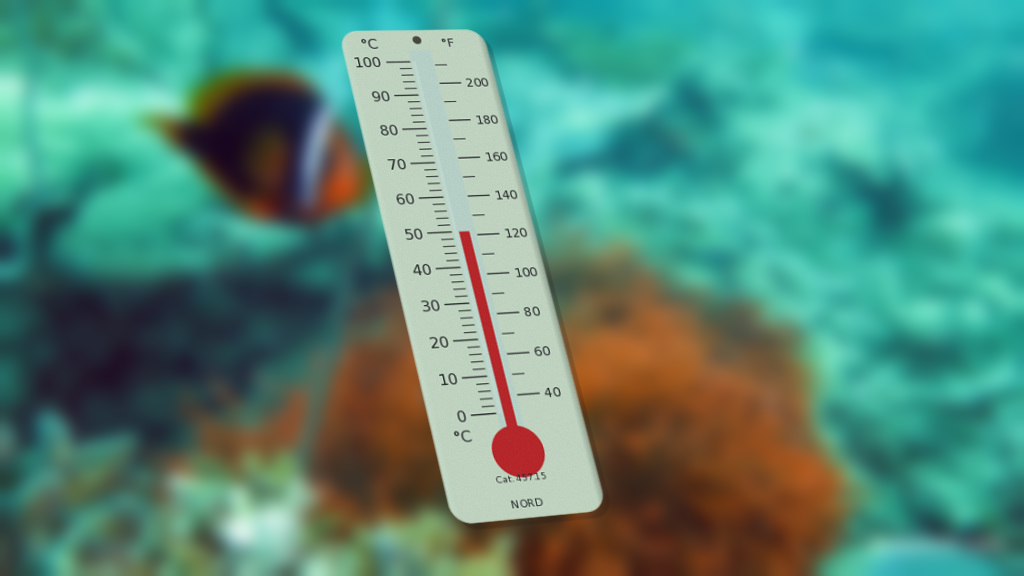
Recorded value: {"value": 50, "unit": "°C"}
